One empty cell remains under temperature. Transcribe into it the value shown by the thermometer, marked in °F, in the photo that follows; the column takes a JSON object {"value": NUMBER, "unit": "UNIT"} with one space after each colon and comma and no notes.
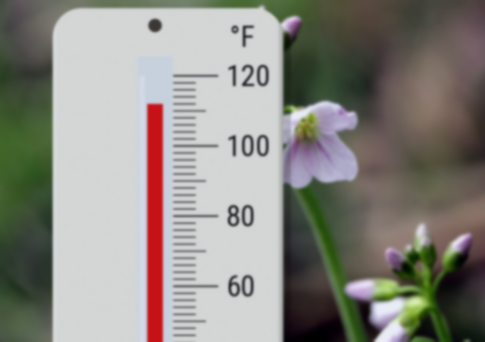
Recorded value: {"value": 112, "unit": "°F"}
